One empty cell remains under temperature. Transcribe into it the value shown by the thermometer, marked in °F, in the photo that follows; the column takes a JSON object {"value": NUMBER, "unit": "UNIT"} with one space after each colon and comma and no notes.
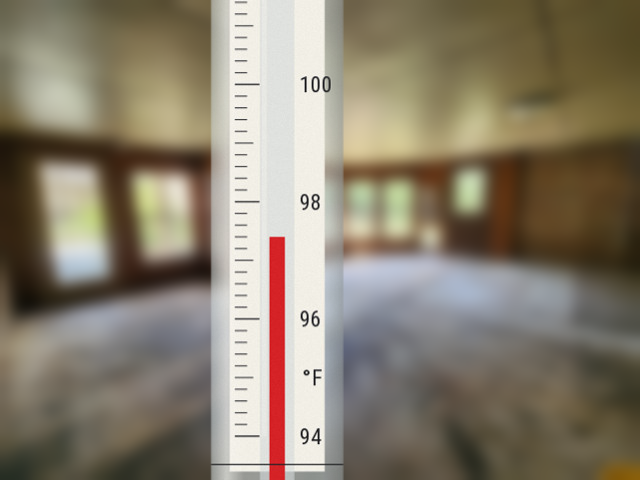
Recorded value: {"value": 97.4, "unit": "°F"}
